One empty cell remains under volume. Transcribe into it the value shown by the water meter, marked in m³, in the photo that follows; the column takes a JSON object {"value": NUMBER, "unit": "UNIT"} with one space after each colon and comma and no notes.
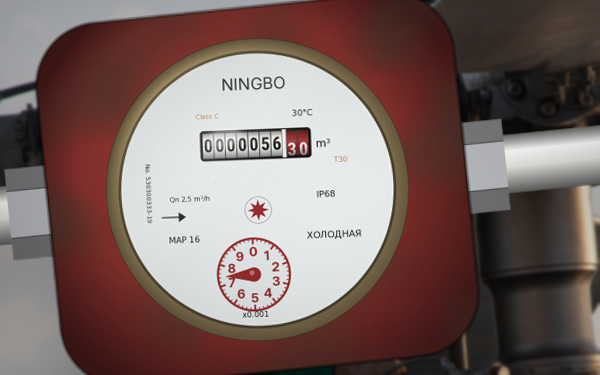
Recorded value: {"value": 56.297, "unit": "m³"}
